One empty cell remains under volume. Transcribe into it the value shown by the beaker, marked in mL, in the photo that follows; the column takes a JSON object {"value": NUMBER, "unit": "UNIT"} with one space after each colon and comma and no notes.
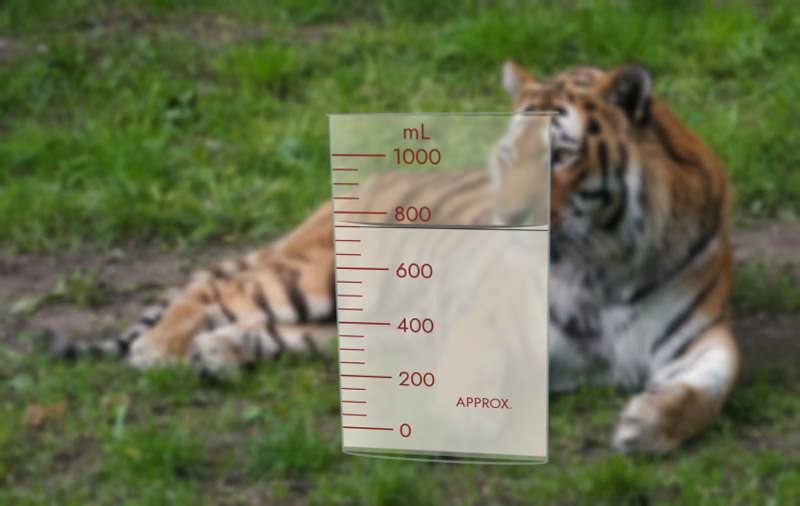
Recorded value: {"value": 750, "unit": "mL"}
